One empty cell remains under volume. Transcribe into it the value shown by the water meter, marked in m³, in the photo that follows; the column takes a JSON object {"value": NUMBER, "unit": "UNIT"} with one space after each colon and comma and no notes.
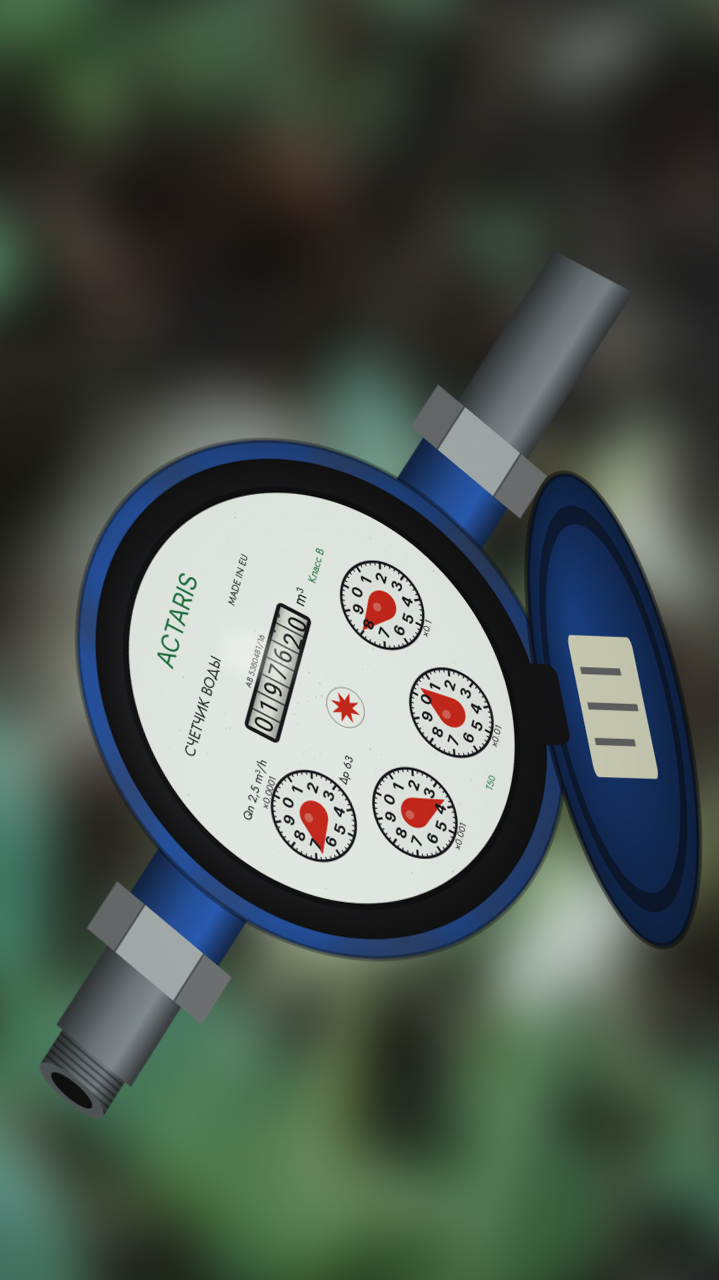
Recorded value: {"value": 197619.8036, "unit": "m³"}
